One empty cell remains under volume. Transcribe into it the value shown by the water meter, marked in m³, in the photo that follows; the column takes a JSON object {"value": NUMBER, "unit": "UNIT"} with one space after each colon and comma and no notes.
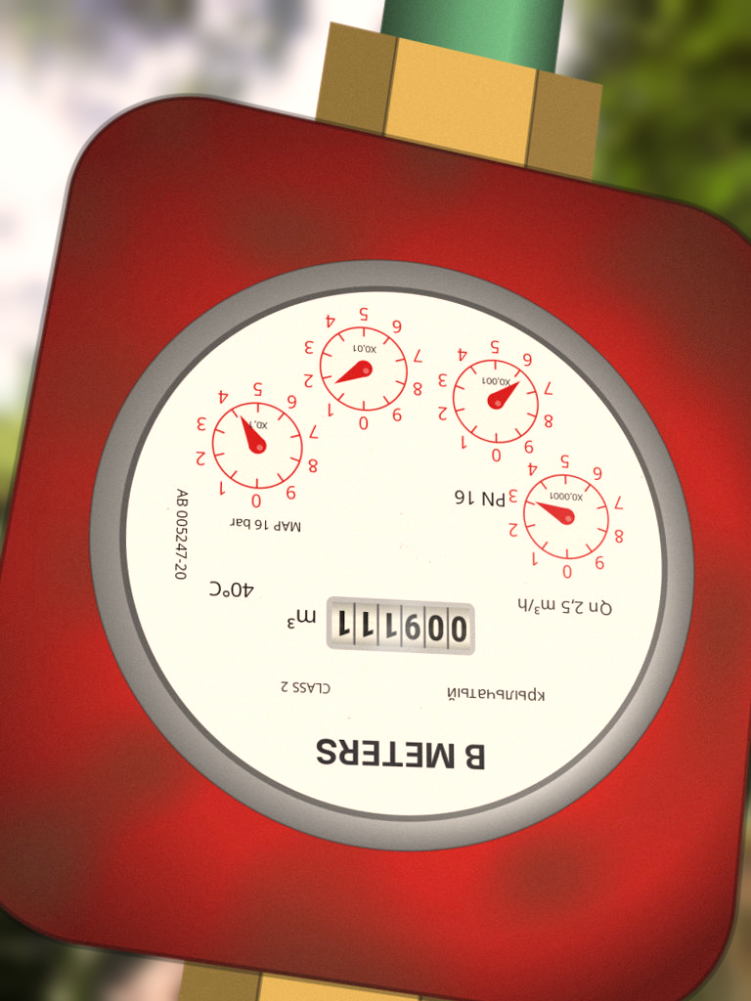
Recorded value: {"value": 9111.4163, "unit": "m³"}
